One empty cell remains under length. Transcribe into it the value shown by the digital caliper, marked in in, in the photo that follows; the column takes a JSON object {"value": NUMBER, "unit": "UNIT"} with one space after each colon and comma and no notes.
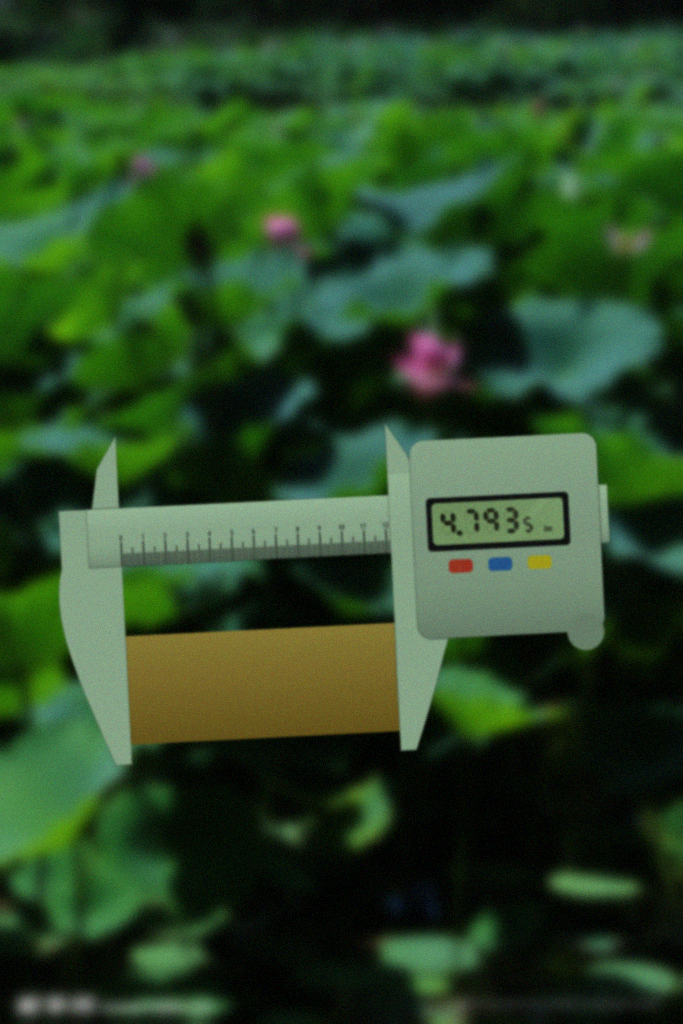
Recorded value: {"value": 4.7935, "unit": "in"}
